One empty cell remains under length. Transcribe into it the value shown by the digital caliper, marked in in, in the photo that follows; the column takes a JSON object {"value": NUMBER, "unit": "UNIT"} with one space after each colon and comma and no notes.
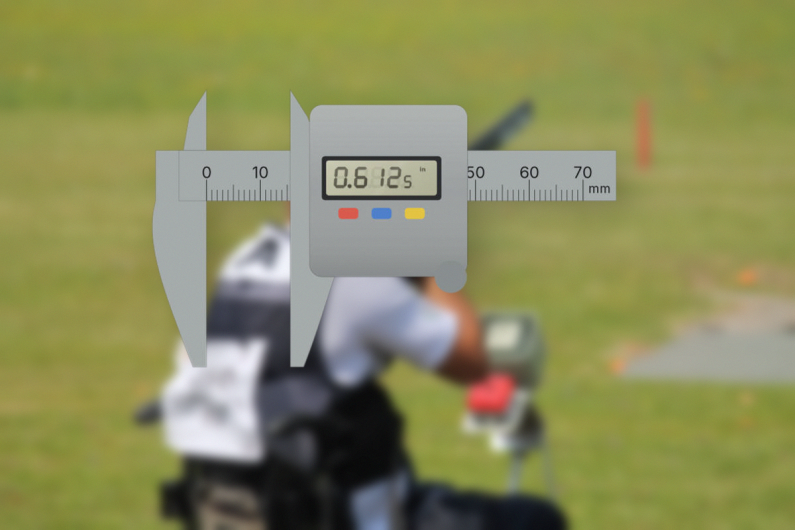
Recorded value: {"value": 0.6125, "unit": "in"}
